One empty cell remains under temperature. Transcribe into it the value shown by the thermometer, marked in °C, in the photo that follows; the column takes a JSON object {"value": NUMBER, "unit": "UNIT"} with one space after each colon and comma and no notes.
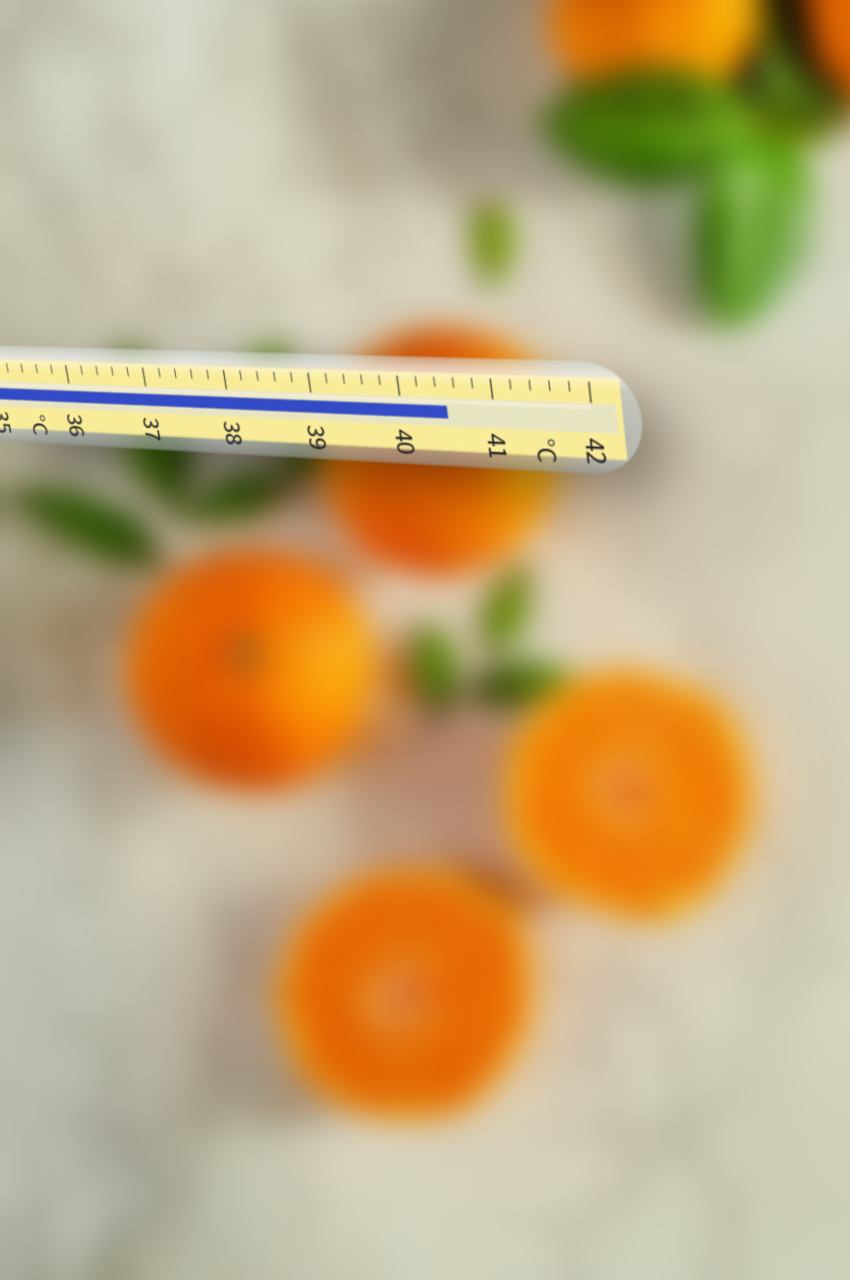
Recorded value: {"value": 40.5, "unit": "°C"}
